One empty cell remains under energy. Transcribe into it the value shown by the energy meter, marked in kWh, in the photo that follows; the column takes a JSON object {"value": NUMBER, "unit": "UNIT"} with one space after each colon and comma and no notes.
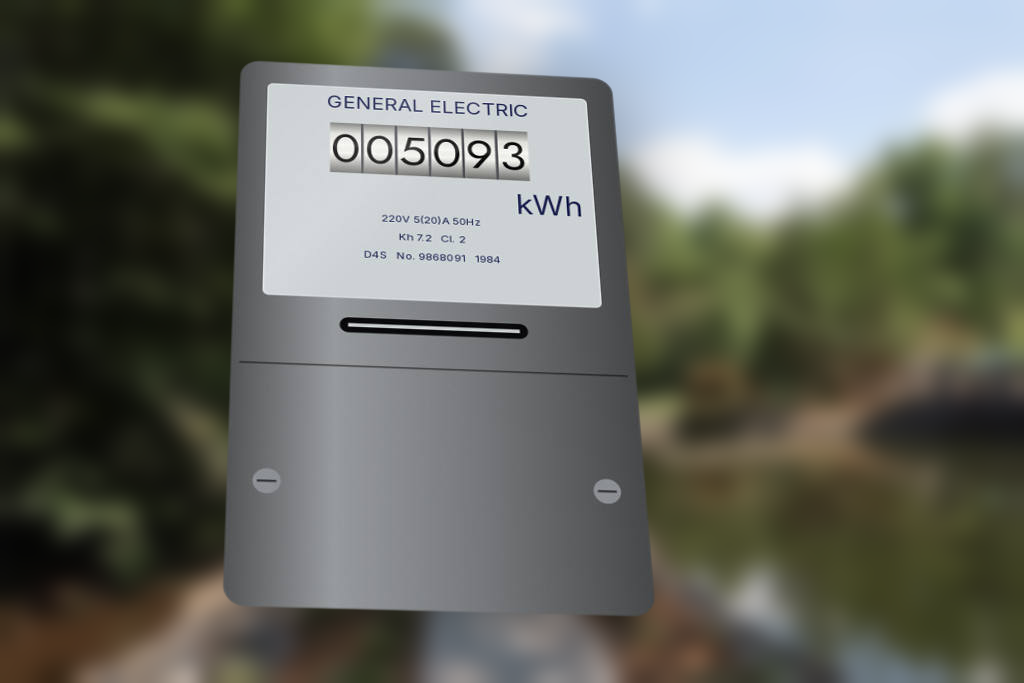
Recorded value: {"value": 5093, "unit": "kWh"}
